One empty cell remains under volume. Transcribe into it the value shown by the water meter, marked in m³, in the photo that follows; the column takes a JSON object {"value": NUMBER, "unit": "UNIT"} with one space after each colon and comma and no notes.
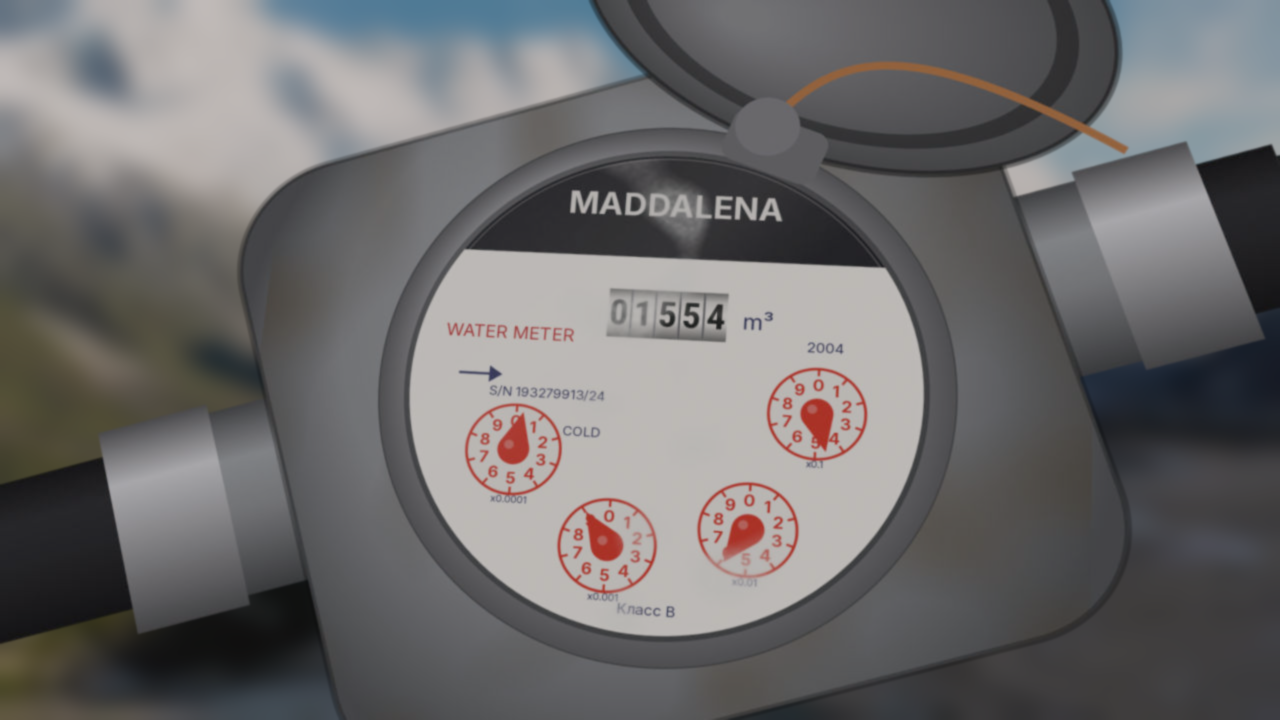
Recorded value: {"value": 1554.4590, "unit": "m³"}
